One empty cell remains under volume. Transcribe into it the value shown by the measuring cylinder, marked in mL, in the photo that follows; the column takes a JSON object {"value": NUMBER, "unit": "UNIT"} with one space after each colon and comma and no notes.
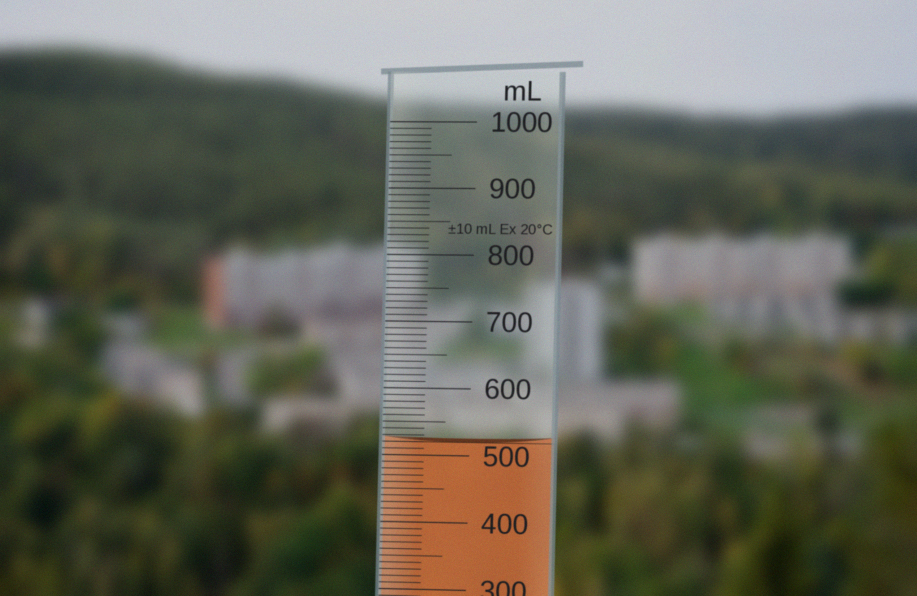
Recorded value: {"value": 520, "unit": "mL"}
